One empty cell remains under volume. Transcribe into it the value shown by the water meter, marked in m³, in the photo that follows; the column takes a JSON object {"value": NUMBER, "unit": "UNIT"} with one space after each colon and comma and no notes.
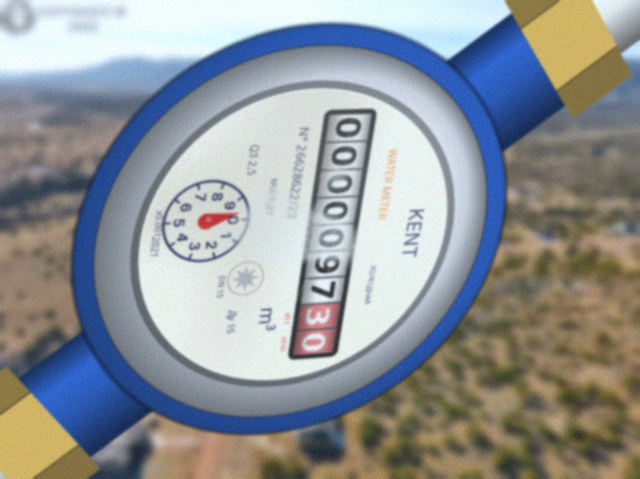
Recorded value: {"value": 97.299, "unit": "m³"}
